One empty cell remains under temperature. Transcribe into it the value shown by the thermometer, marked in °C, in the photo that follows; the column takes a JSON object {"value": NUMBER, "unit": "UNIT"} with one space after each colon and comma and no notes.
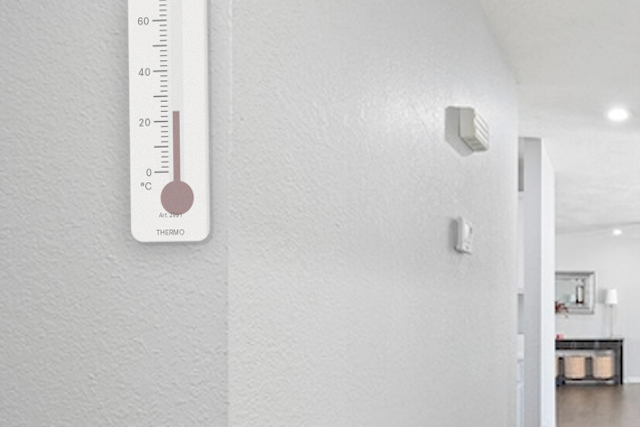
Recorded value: {"value": 24, "unit": "°C"}
